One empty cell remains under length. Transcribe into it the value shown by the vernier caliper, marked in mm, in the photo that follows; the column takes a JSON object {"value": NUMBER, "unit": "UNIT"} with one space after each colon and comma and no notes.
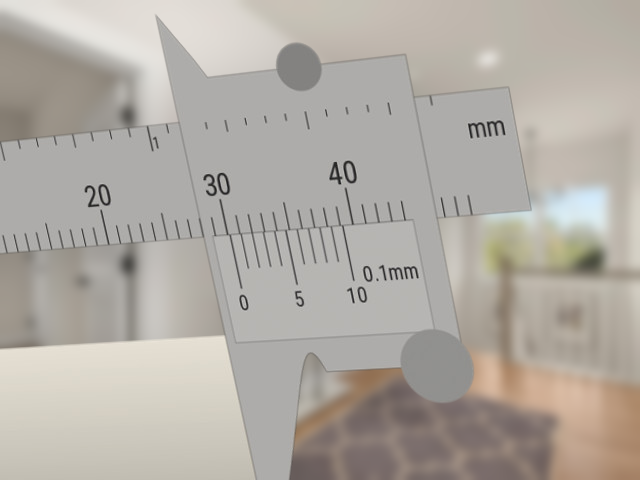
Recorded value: {"value": 30.2, "unit": "mm"}
